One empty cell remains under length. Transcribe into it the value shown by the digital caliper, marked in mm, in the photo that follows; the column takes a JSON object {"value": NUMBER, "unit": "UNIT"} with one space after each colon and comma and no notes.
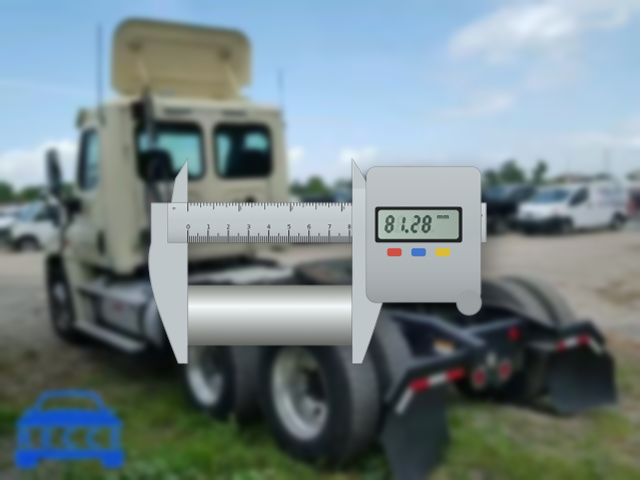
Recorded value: {"value": 81.28, "unit": "mm"}
